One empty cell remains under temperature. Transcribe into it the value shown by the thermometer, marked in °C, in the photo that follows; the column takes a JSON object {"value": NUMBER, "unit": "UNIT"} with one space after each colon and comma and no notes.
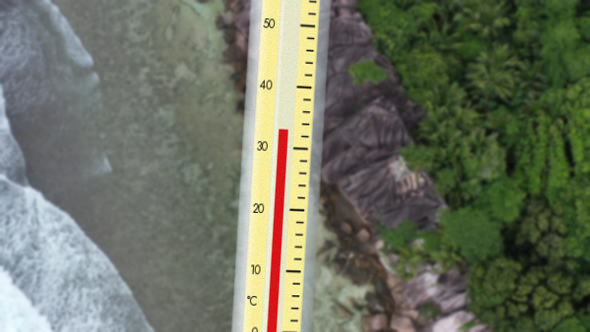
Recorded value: {"value": 33, "unit": "°C"}
